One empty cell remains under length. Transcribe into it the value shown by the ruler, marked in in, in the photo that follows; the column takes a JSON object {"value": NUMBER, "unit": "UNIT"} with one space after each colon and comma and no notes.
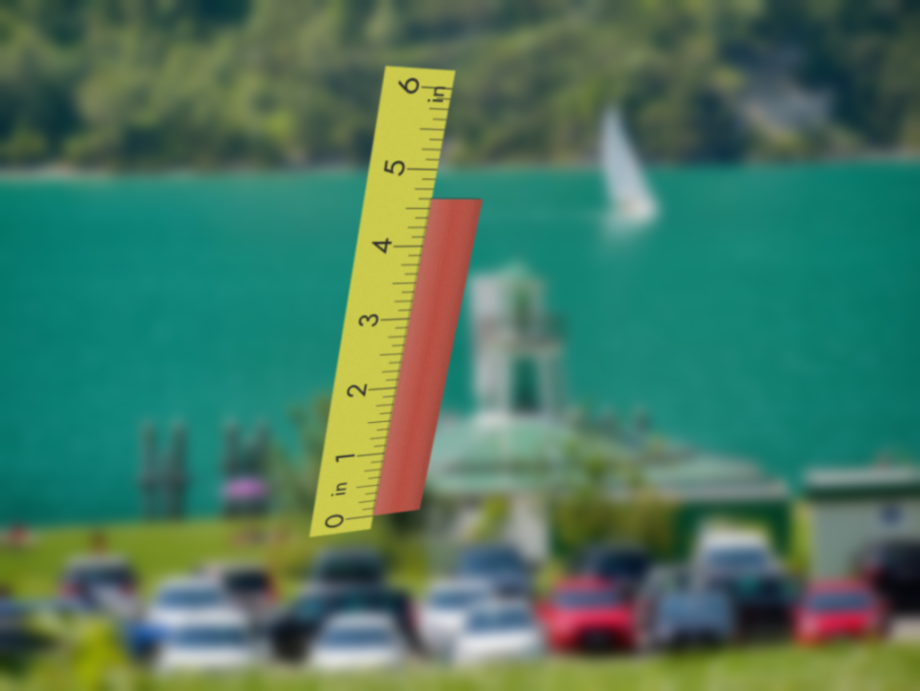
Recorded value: {"value": 4.625, "unit": "in"}
